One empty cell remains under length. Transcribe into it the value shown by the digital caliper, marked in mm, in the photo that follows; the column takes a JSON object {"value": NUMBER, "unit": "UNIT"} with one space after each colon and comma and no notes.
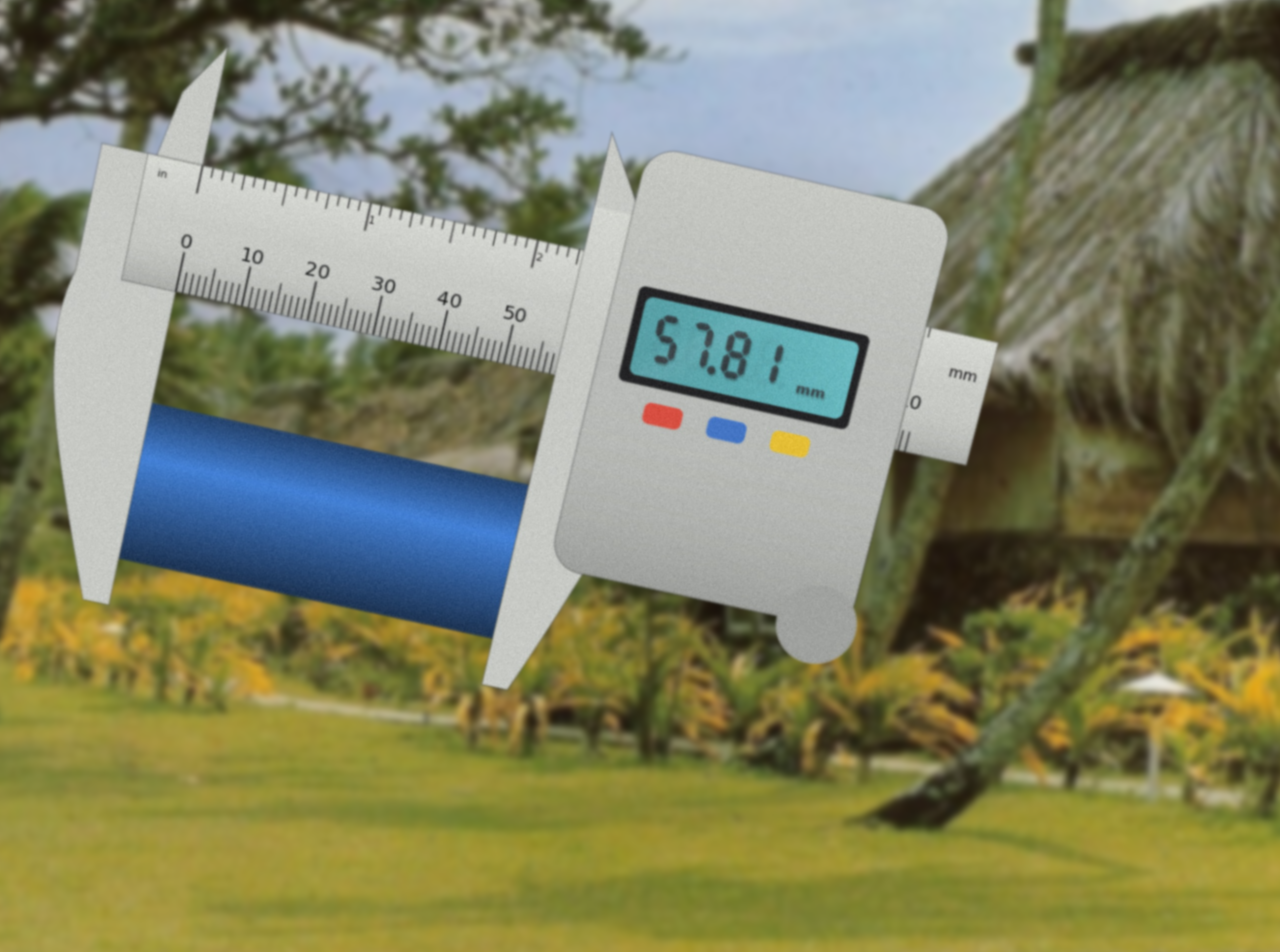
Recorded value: {"value": 57.81, "unit": "mm"}
